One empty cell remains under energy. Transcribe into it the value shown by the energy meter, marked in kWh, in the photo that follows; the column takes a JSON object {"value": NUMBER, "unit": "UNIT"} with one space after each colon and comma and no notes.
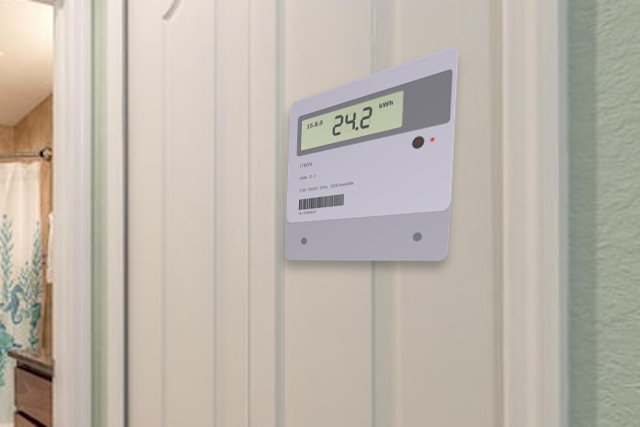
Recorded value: {"value": 24.2, "unit": "kWh"}
